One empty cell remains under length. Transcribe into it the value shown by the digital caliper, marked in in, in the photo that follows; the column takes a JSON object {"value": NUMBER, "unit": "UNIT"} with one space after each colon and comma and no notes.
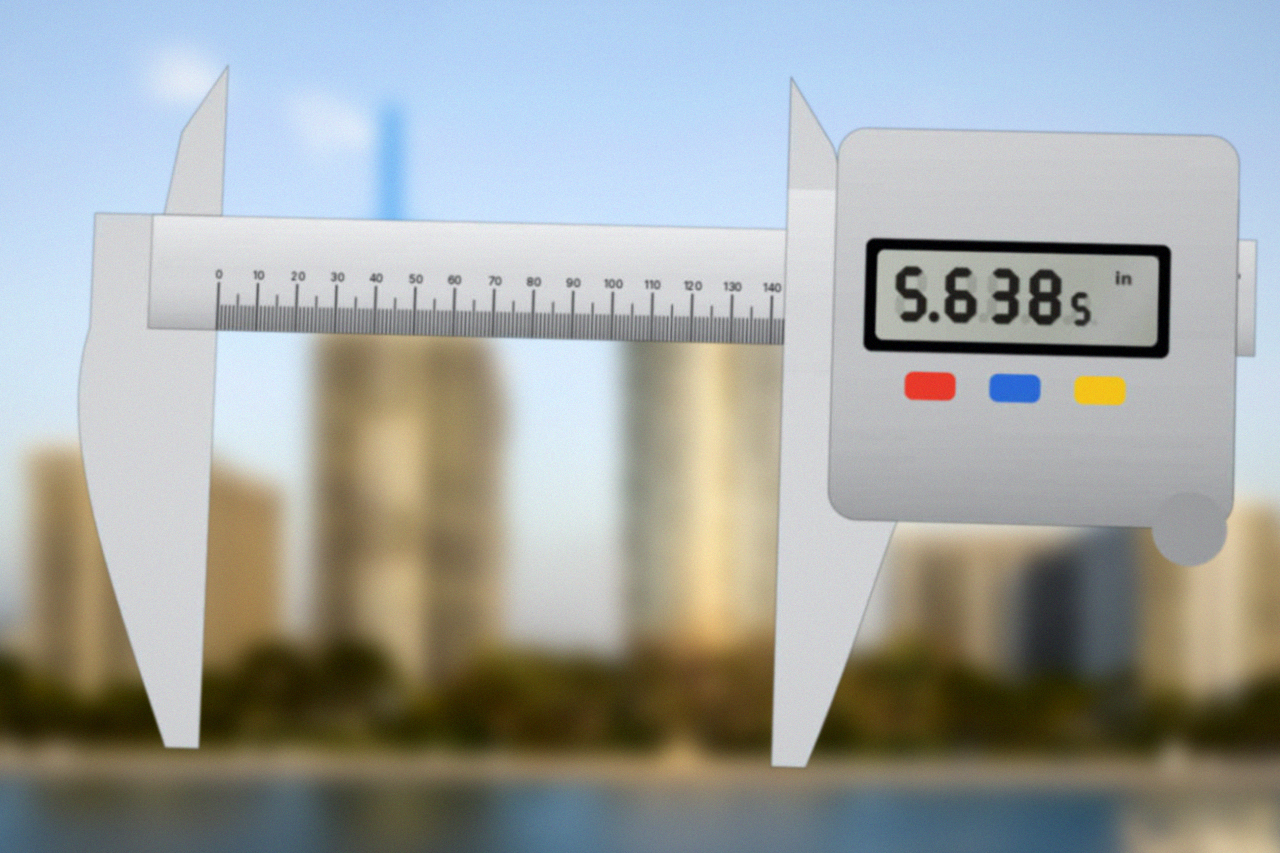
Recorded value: {"value": 5.6385, "unit": "in"}
